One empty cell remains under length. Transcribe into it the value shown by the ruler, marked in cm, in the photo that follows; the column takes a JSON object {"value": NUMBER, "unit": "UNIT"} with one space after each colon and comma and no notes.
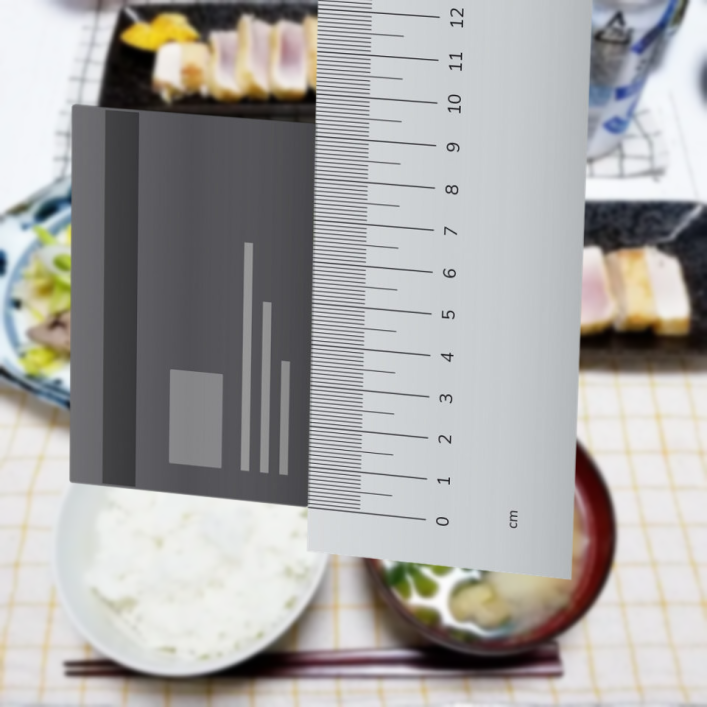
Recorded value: {"value": 9.3, "unit": "cm"}
